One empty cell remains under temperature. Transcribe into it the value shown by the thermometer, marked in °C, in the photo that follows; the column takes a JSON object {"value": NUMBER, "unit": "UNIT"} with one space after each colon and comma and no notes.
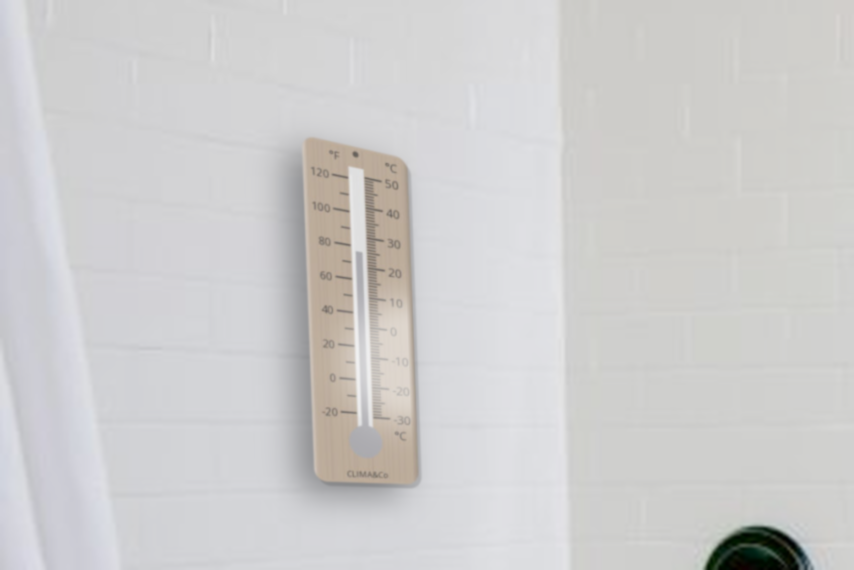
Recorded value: {"value": 25, "unit": "°C"}
